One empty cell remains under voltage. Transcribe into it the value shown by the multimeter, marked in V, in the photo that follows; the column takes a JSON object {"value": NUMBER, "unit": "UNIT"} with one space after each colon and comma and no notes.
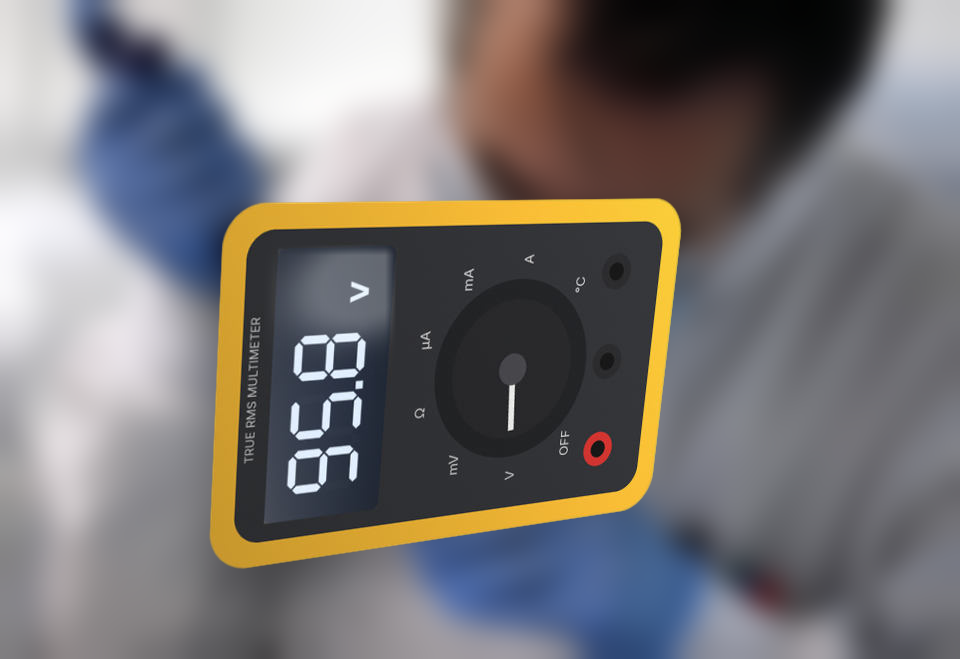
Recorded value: {"value": 95.8, "unit": "V"}
